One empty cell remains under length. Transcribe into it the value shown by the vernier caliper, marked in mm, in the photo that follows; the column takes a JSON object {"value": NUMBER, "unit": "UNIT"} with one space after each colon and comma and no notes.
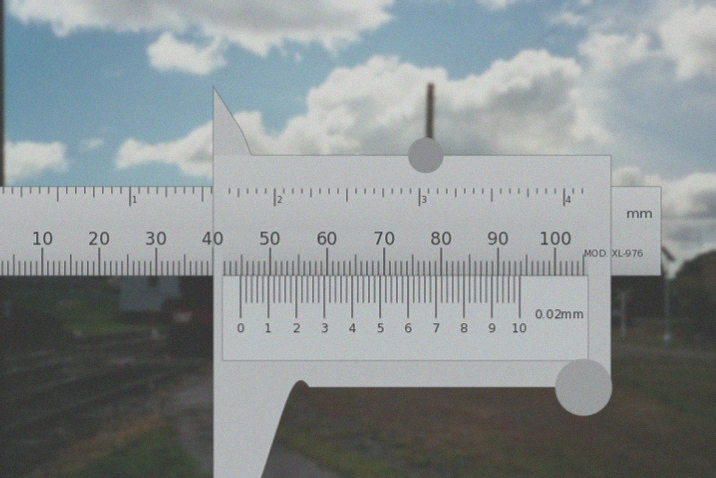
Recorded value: {"value": 44.8, "unit": "mm"}
